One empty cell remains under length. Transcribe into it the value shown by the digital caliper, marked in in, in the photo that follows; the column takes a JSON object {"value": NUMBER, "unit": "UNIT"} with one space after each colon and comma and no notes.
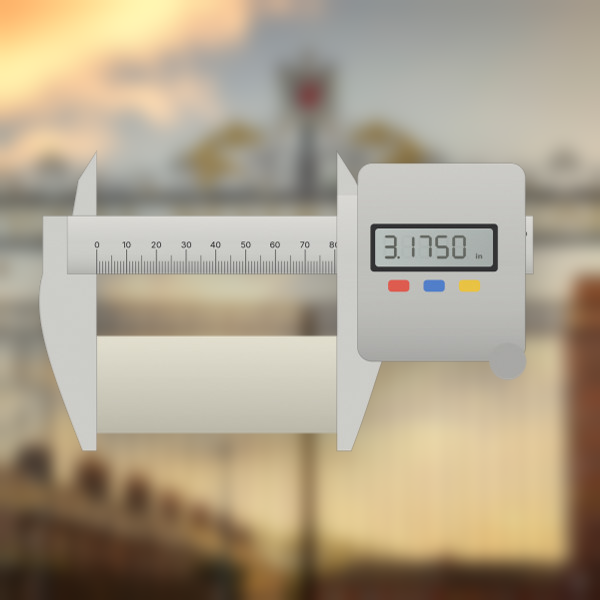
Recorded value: {"value": 3.1750, "unit": "in"}
